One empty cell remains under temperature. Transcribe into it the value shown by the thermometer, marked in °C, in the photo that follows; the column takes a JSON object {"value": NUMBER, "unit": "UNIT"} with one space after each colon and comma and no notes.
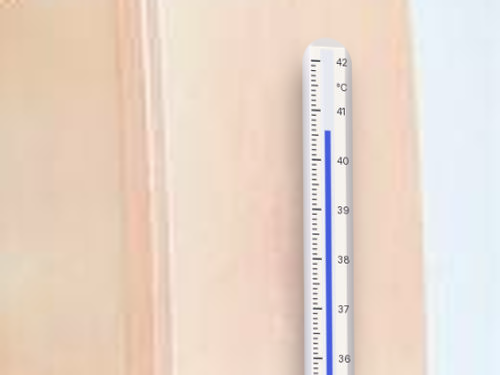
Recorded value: {"value": 40.6, "unit": "°C"}
